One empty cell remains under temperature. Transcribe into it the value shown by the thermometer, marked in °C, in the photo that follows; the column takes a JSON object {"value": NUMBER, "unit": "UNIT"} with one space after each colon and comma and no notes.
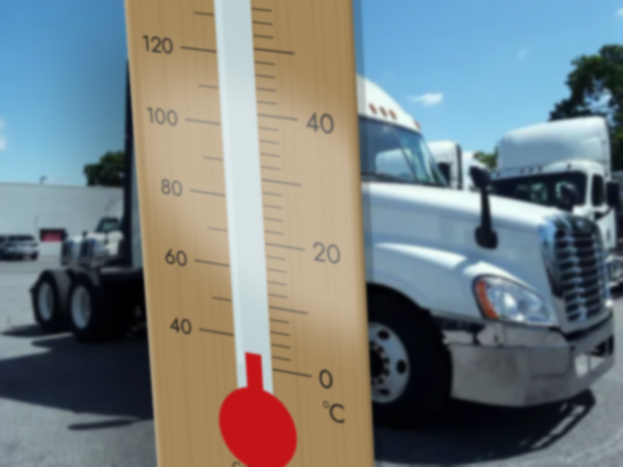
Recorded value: {"value": 2, "unit": "°C"}
